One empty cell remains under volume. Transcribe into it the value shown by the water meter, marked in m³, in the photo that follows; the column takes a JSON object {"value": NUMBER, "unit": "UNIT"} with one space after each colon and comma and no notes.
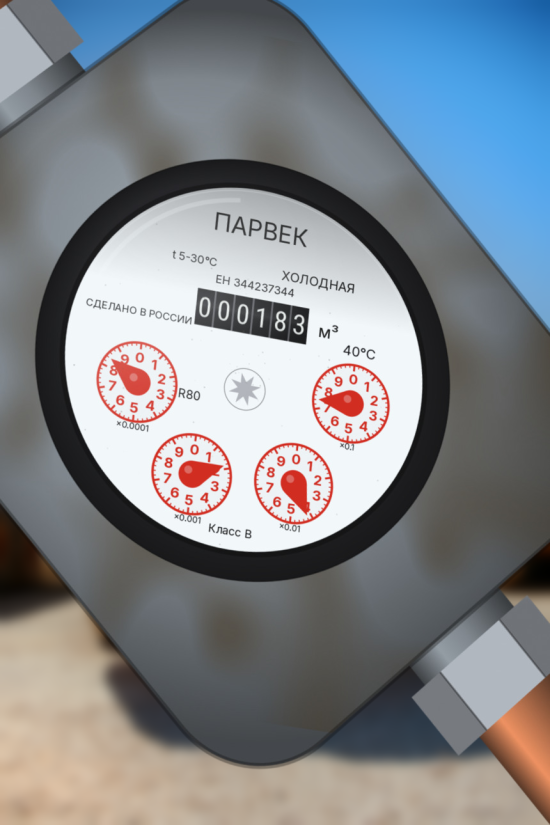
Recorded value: {"value": 183.7418, "unit": "m³"}
